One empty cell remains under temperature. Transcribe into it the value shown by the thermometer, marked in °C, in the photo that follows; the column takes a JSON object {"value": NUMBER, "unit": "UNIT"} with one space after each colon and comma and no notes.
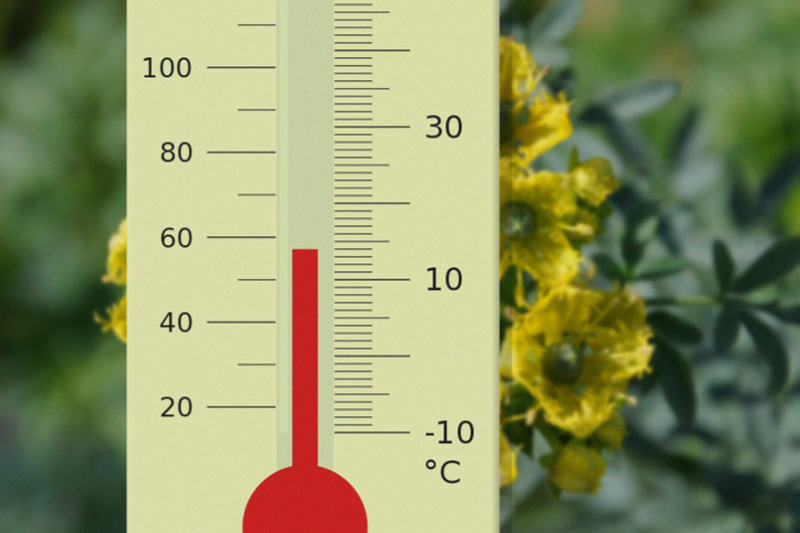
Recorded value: {"value": 14, "unit": "°C"}
